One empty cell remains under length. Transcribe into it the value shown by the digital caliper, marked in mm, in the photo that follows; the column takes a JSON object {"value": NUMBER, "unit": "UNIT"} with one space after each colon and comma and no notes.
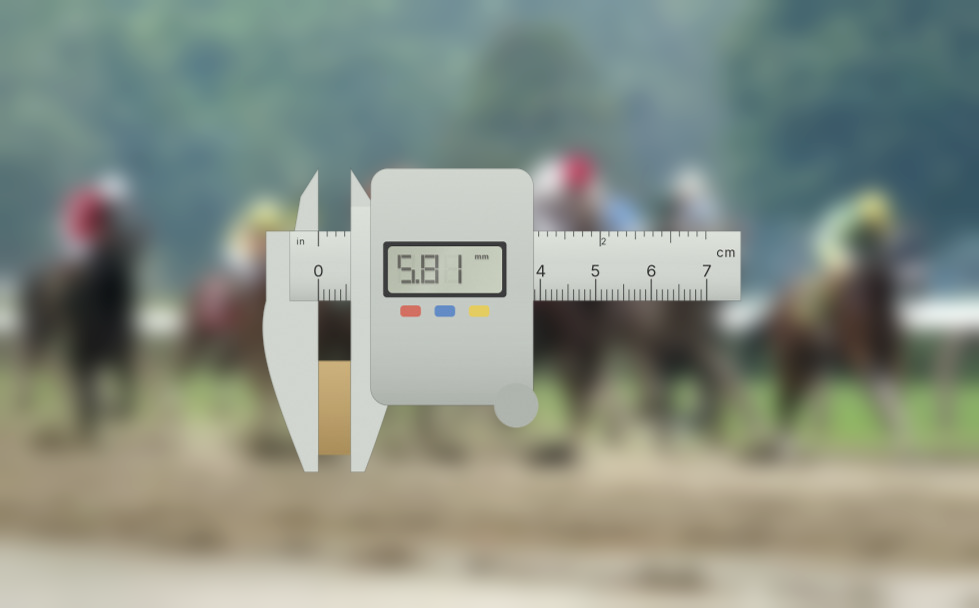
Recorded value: {"value": 5.81, "unit": "mm"}
